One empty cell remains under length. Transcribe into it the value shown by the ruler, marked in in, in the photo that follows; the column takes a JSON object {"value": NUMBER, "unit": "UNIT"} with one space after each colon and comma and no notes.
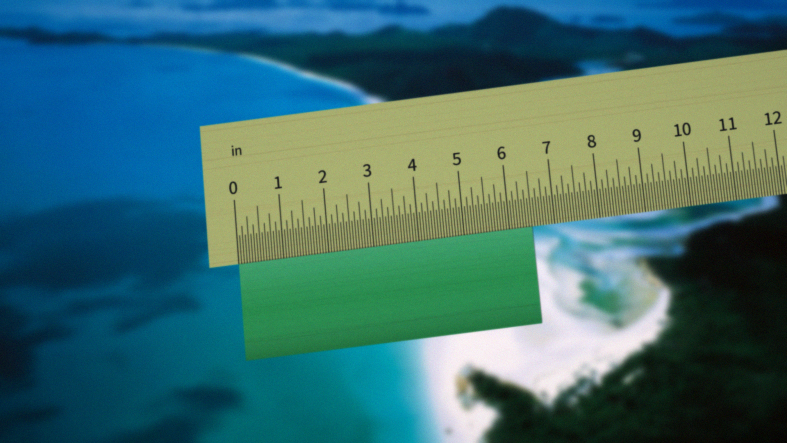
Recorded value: {"value": 6.5, "unit": "in"}
